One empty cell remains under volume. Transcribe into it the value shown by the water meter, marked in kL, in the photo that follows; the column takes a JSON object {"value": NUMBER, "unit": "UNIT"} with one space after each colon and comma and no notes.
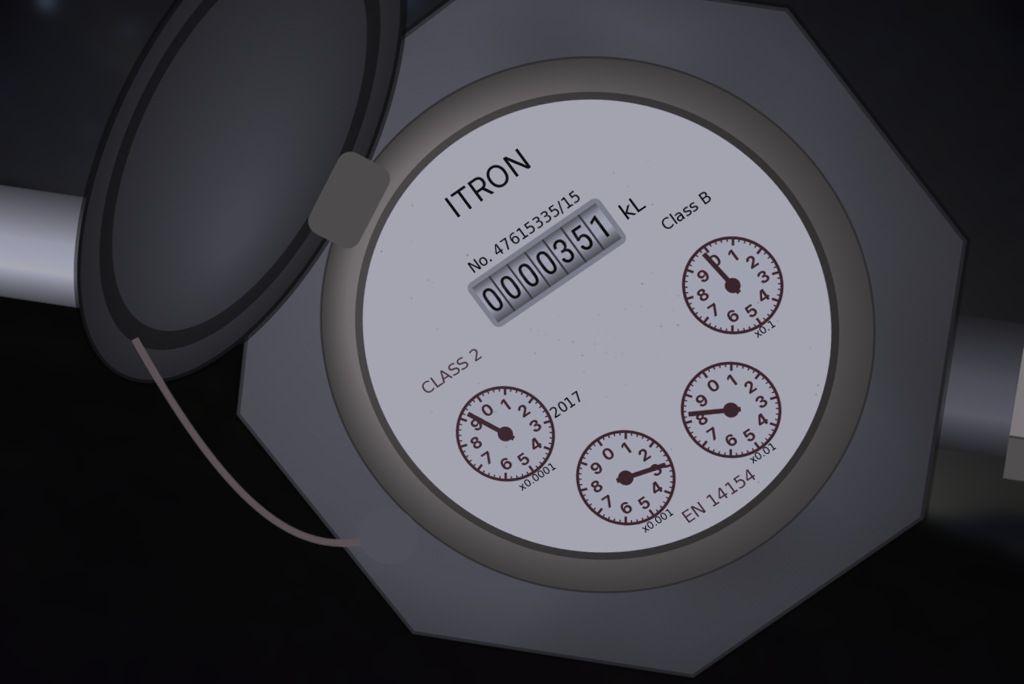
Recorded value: {"value": 350.9829, "unit": "kL"}
